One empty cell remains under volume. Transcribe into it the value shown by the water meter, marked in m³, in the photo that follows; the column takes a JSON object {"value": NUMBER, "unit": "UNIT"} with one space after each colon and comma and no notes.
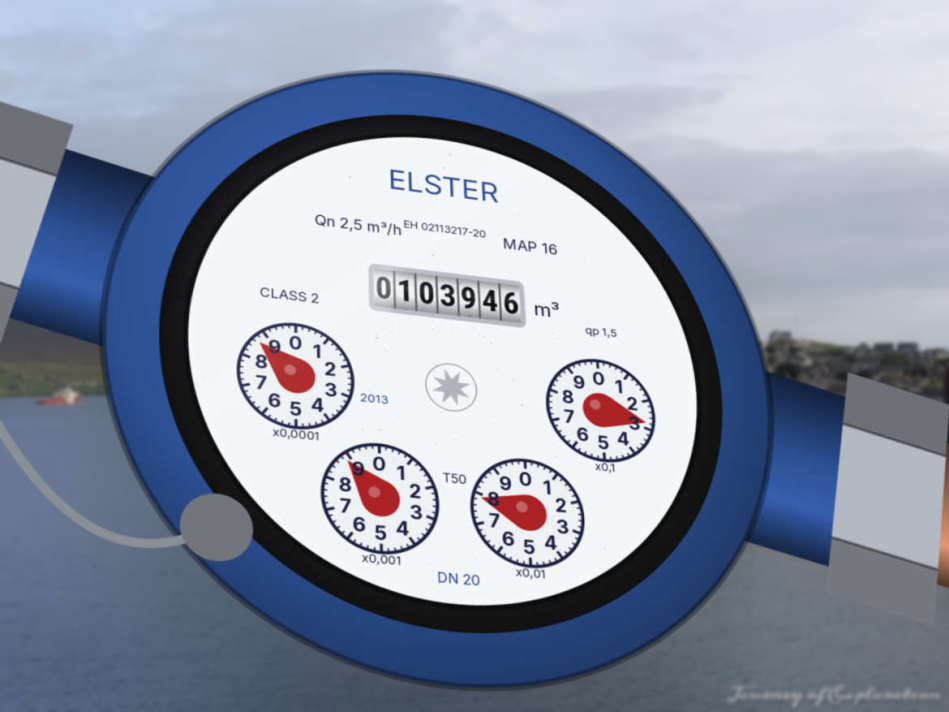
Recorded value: {"value": 103946.2788, "unit": "m³"}
